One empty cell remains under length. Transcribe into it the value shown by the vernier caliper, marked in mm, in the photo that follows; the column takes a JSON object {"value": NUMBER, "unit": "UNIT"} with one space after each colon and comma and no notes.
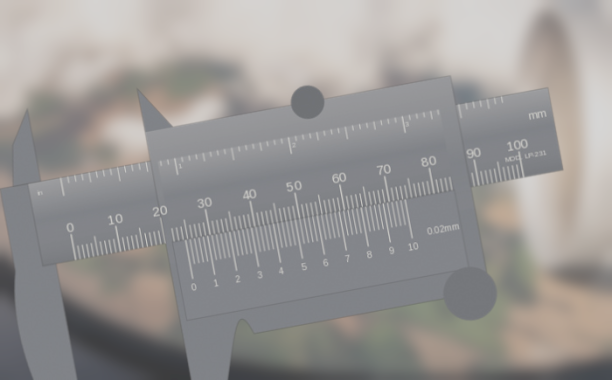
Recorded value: {"value": 24.5, "unit": "mm"}
